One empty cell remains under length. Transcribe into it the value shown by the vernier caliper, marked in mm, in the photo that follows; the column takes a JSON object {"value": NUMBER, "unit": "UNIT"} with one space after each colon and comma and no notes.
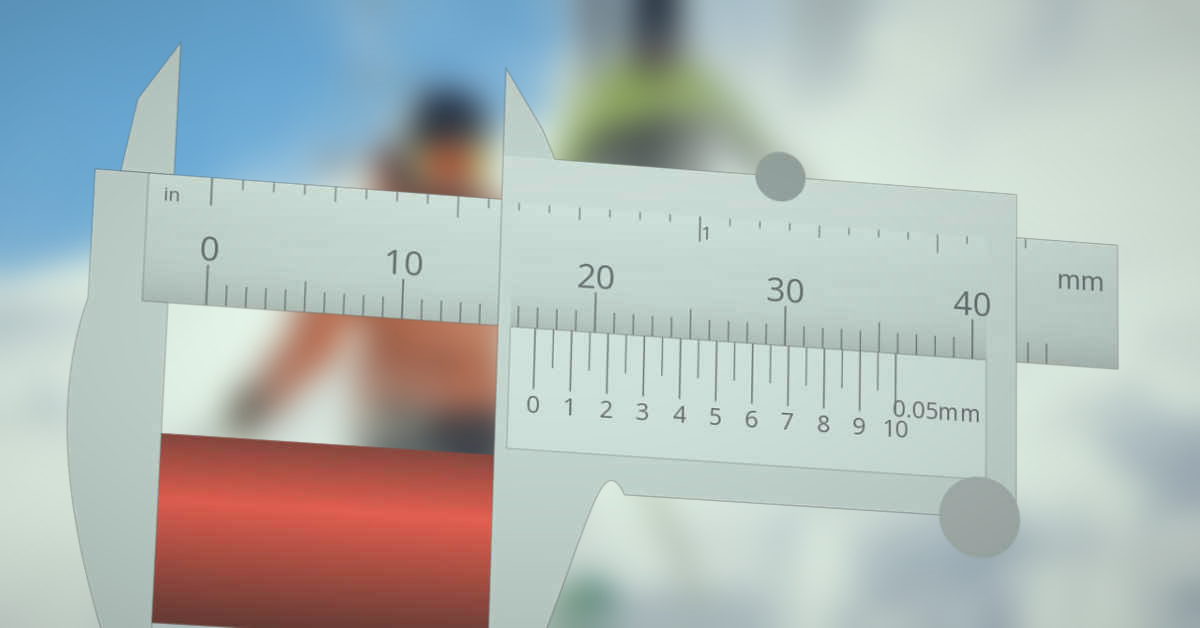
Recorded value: {"value": 16.9, "unit": "mm"}
